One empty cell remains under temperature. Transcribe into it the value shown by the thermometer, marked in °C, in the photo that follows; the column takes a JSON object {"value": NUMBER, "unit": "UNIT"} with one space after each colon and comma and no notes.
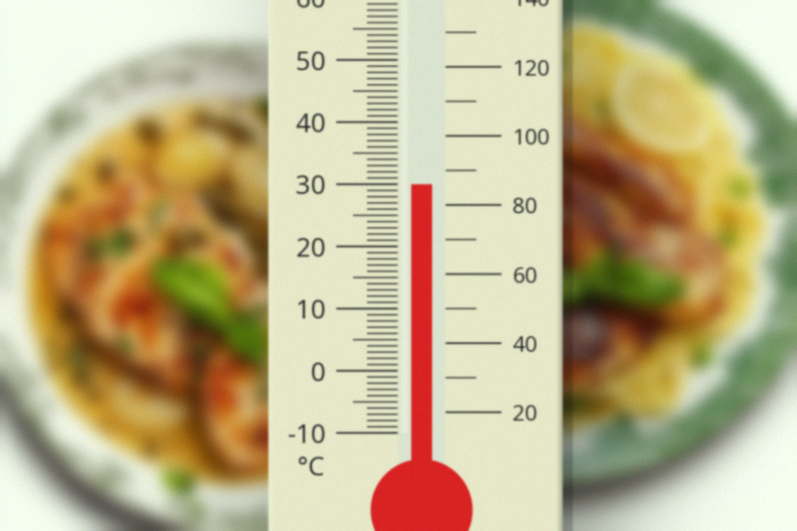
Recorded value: {"value": 30, "unit": "°C"}
